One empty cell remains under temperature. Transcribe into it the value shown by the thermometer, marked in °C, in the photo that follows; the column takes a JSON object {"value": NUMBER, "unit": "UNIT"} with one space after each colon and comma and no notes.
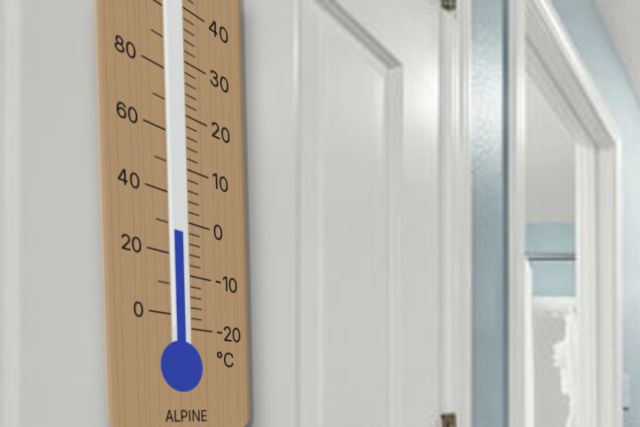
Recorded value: {"value": -2, "unit": "°C"}
